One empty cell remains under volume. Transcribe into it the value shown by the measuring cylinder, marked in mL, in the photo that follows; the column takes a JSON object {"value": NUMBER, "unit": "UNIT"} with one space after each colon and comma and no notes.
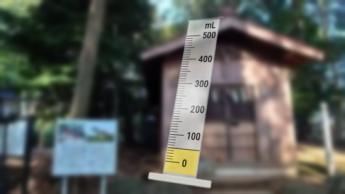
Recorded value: {"value": 50, "unit": "mL"}
